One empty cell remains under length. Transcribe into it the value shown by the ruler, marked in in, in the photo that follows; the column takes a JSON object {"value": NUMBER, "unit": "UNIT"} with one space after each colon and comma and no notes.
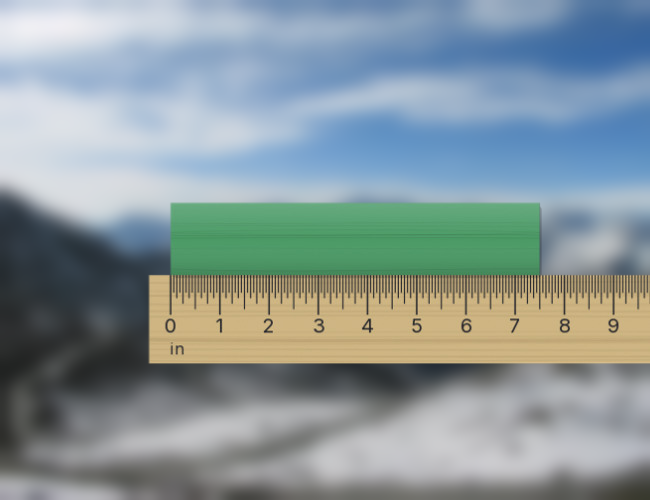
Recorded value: {"value": 7.5, "unit": "in"}
